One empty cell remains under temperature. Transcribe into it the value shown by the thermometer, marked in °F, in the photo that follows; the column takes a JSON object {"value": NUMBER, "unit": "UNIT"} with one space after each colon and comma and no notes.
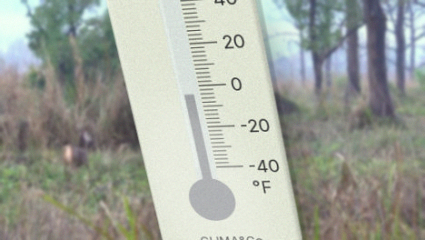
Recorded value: {"value": -4, "unit": "°F"}
